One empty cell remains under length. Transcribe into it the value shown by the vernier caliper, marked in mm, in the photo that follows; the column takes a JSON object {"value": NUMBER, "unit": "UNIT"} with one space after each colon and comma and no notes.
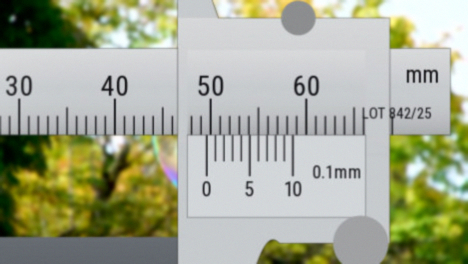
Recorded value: {"value": 49.6, "unit": "mm"}
